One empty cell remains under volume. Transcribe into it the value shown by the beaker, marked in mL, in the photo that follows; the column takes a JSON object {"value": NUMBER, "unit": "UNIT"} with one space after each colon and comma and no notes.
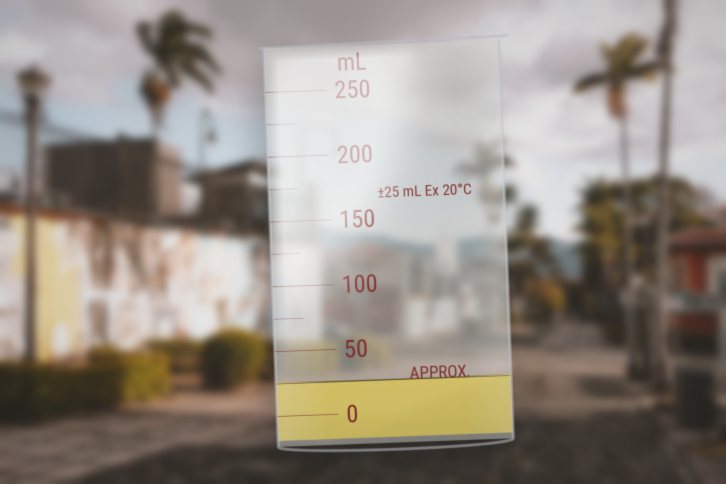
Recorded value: {"value": 25, "unit": "mL"}
